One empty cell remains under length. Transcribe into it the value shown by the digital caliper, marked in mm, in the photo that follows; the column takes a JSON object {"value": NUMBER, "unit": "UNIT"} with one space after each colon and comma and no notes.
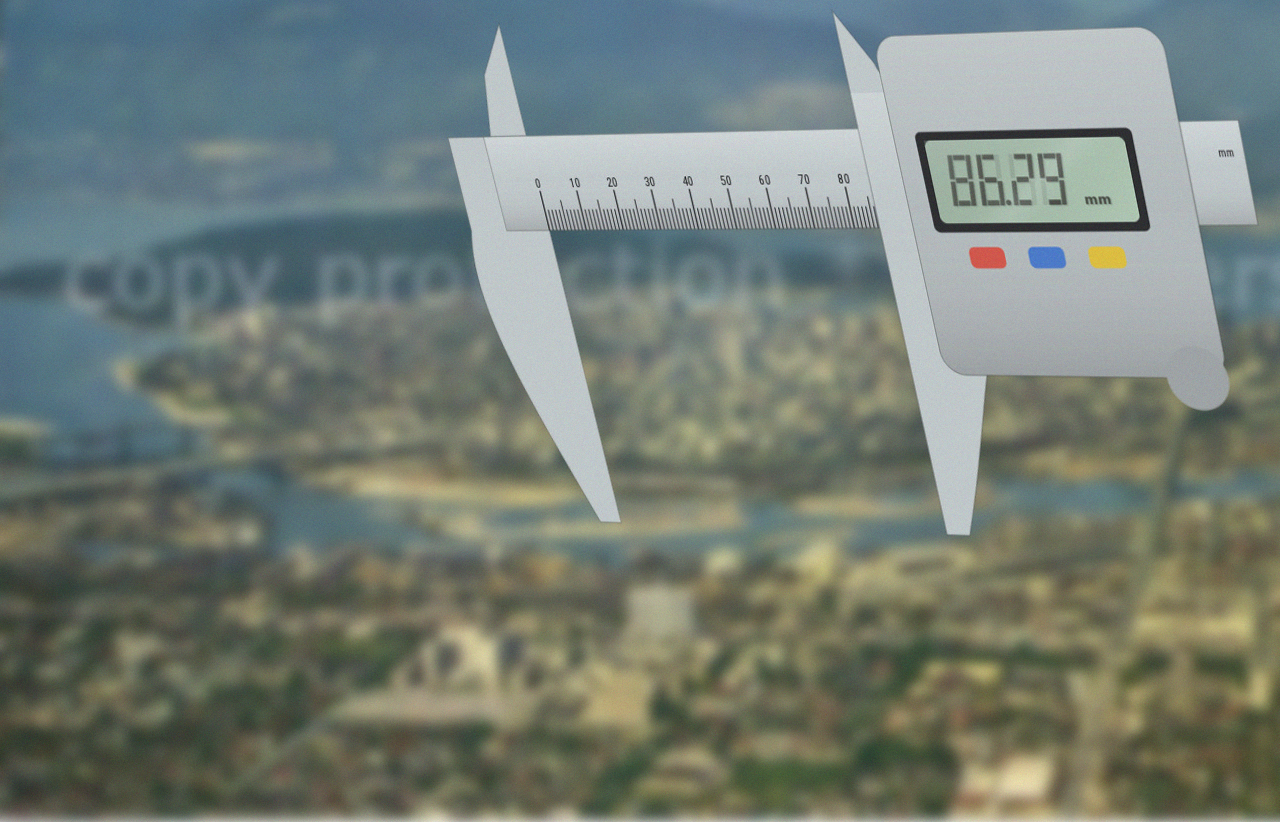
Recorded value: {"value": 86.29, "unit": "mm"}
